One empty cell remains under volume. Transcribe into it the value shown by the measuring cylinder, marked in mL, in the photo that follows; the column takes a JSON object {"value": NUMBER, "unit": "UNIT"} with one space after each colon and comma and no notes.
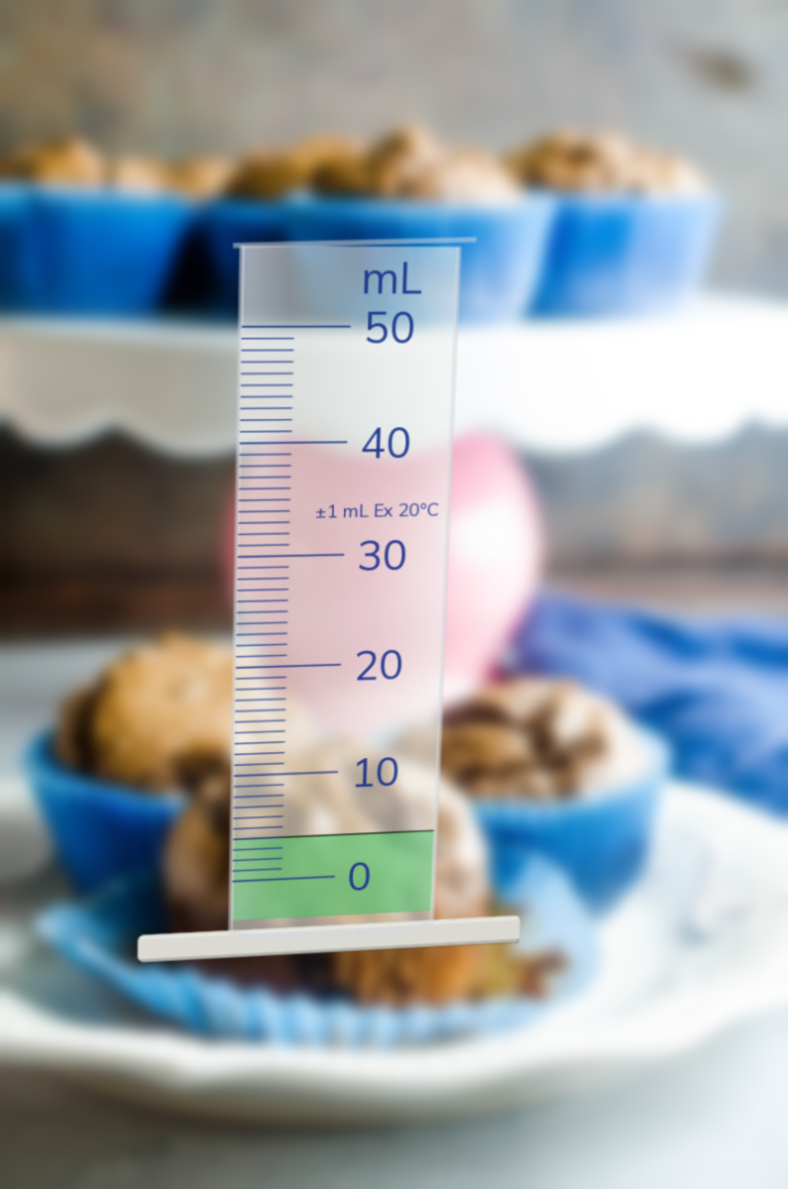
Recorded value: {"value": 4, "unit": "mL"}
